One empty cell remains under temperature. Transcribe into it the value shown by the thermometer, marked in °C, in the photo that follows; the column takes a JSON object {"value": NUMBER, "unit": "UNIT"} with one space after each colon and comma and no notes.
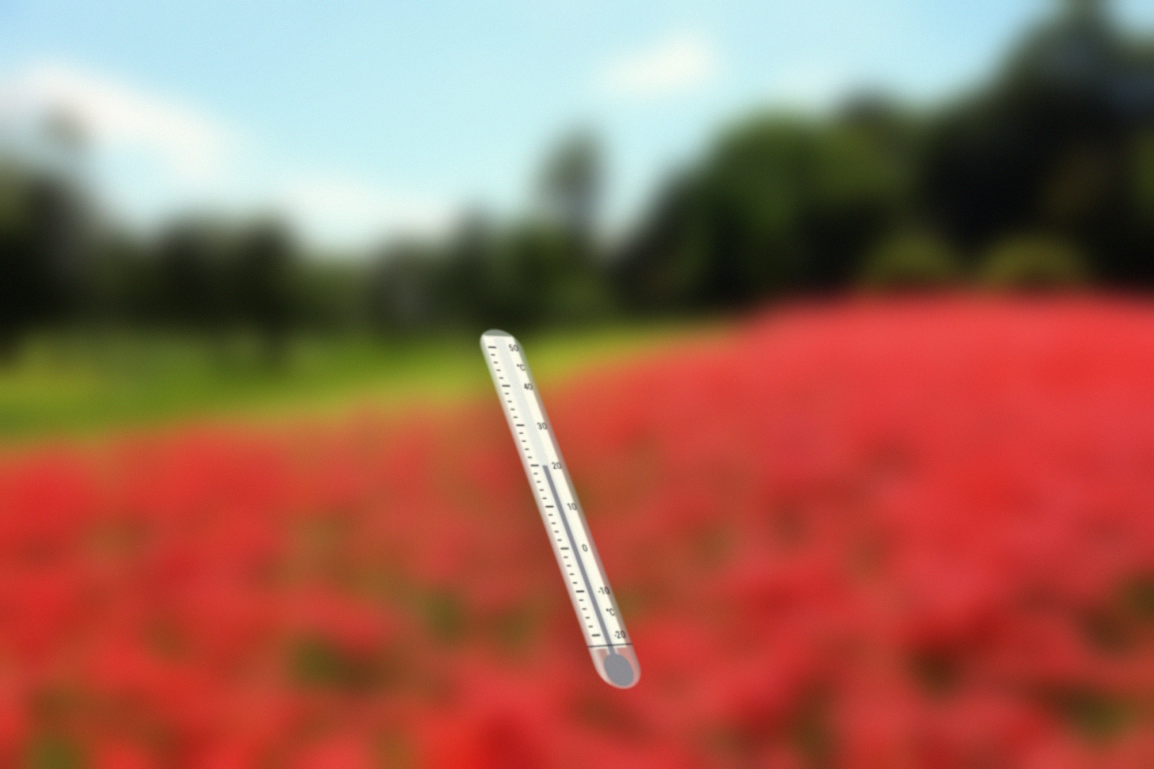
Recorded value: {"value": 20, "unit": "°C"}
